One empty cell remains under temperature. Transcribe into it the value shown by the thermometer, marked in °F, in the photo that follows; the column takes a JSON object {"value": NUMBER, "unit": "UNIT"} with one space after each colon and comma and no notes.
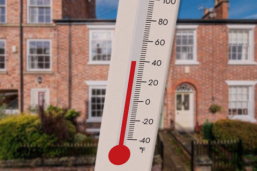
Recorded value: {"value": 40, "unit": "°F"}
